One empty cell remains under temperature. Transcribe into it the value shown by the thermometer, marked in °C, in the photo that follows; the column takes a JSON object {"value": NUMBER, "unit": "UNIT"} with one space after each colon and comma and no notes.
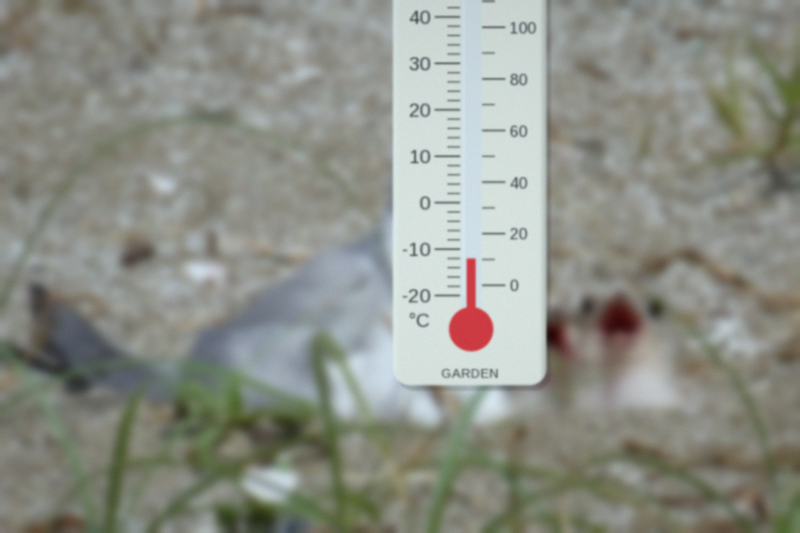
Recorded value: {"value": -12, "unit": "°C"}
